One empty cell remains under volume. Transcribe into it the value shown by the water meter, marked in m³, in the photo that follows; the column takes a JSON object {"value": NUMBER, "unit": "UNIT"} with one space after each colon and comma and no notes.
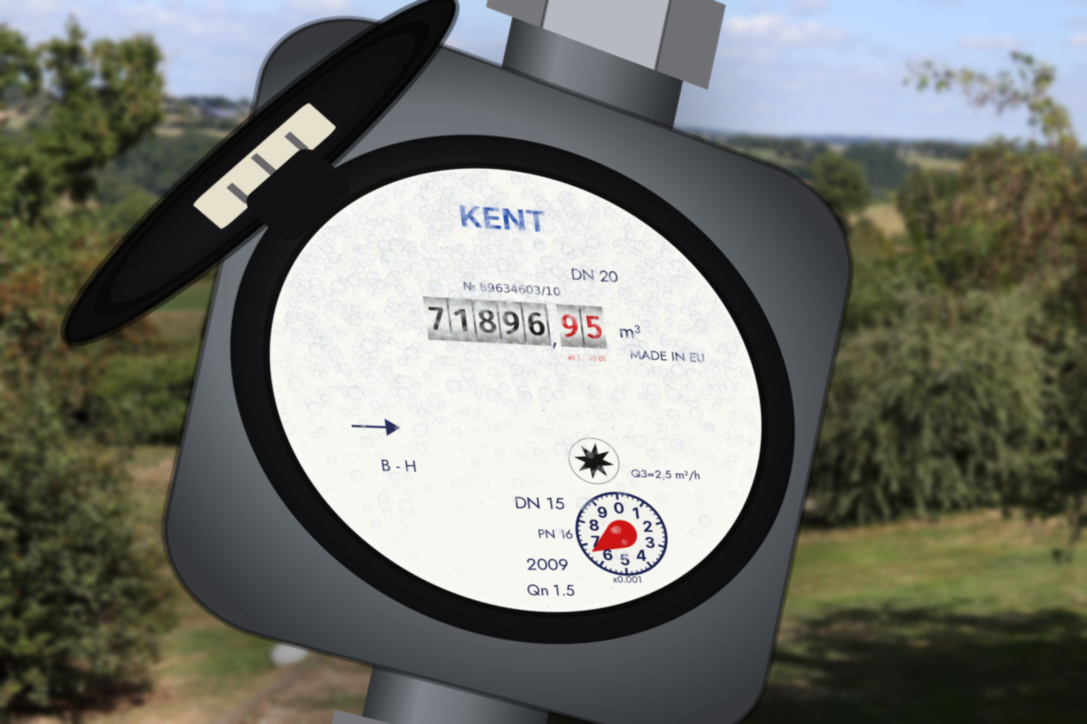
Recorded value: {"value": 71896.956, "unit": "m³"}
